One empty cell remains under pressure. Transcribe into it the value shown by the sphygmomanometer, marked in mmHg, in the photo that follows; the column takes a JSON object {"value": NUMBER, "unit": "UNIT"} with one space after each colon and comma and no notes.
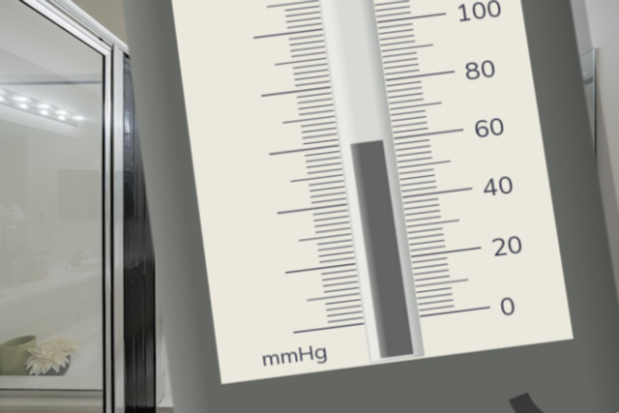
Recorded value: {"value": 60, "unit": "mmHg"}
